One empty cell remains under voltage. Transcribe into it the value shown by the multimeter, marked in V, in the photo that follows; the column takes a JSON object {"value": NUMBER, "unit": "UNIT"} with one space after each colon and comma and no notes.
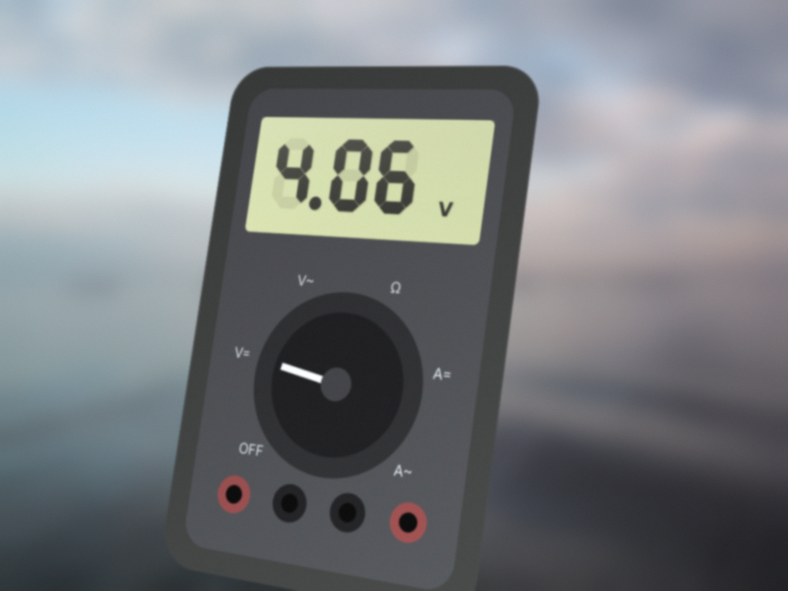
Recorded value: {"value": 4.06, "unit": "V"}
